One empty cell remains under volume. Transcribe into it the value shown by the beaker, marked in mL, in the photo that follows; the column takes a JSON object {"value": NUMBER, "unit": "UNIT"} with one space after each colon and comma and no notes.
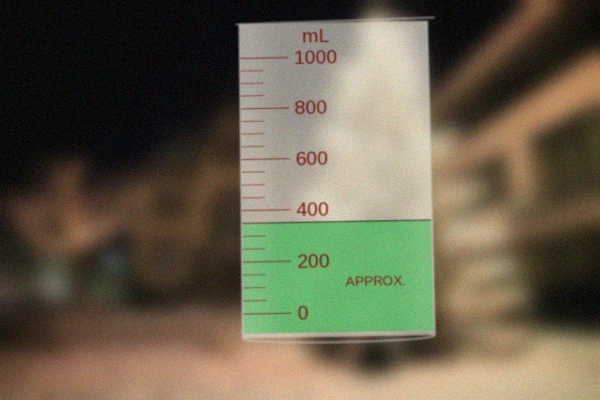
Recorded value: {"value": 350, "unit": "mL"}
